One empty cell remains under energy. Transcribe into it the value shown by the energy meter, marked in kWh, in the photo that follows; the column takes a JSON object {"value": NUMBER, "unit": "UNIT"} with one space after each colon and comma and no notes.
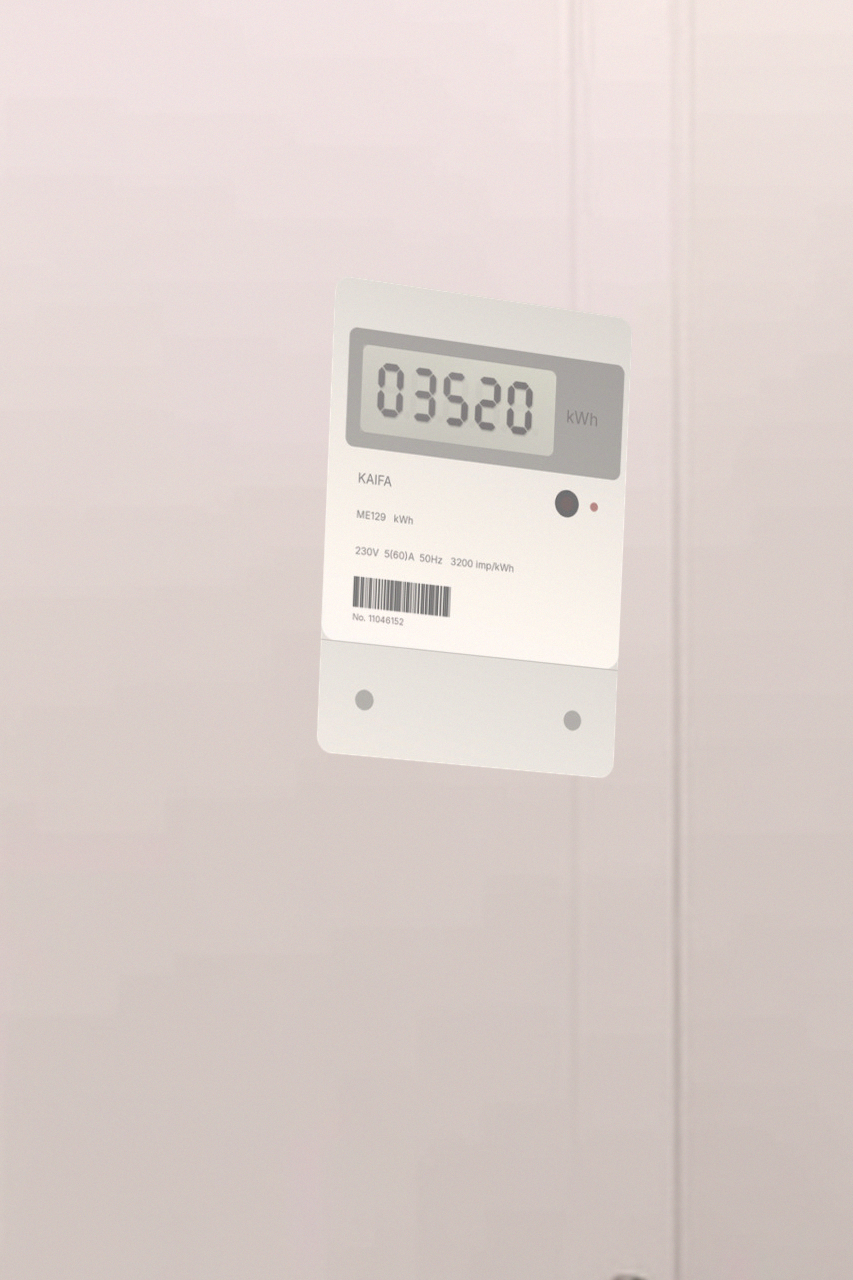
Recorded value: {"value": 3520, "unit": "kWh"}
